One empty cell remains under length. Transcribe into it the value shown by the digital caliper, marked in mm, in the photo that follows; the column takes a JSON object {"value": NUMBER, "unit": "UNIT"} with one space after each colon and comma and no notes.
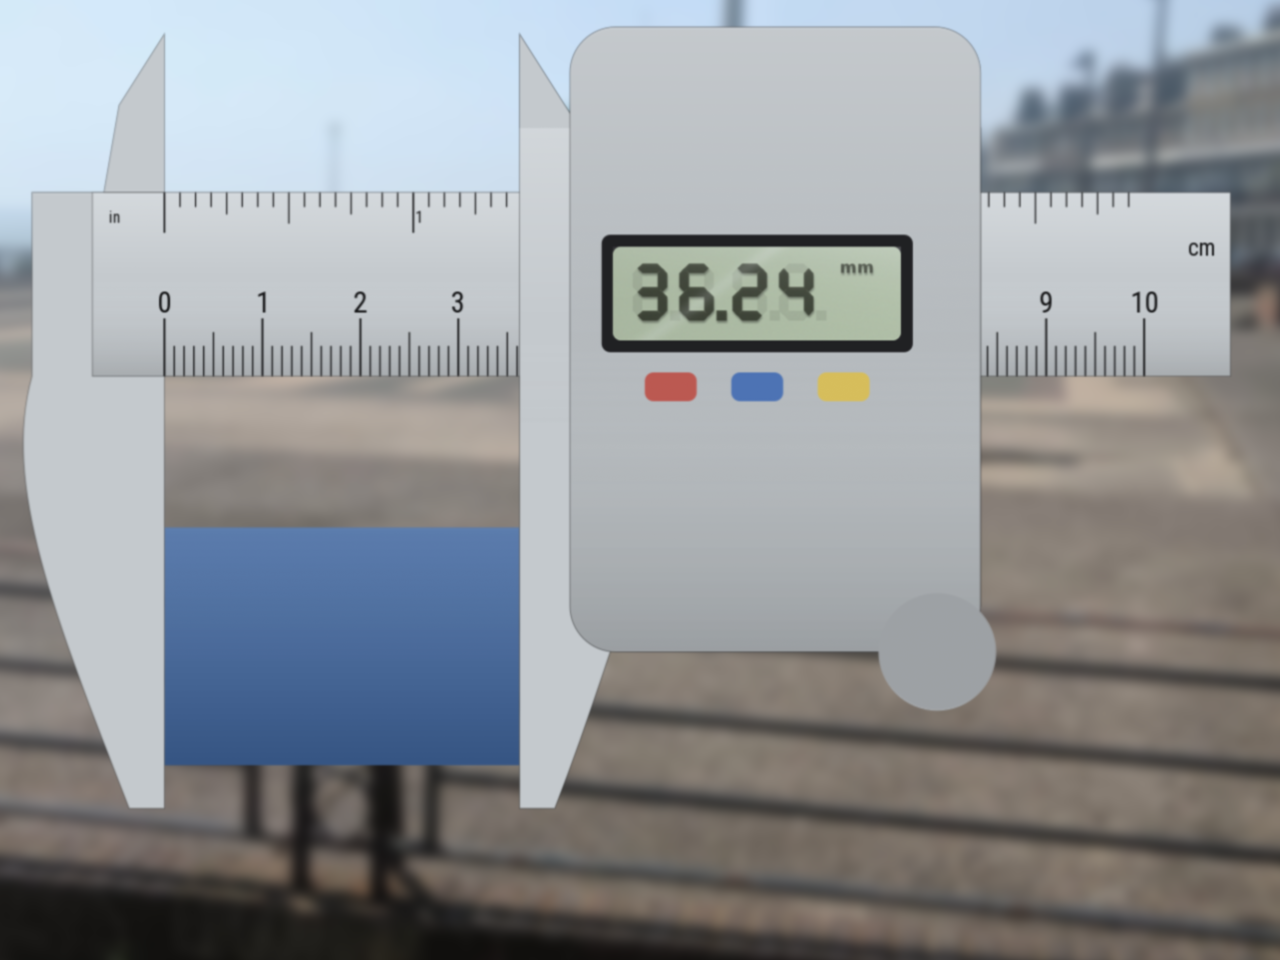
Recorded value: {"value": 36.24, "unit": "mm"}
